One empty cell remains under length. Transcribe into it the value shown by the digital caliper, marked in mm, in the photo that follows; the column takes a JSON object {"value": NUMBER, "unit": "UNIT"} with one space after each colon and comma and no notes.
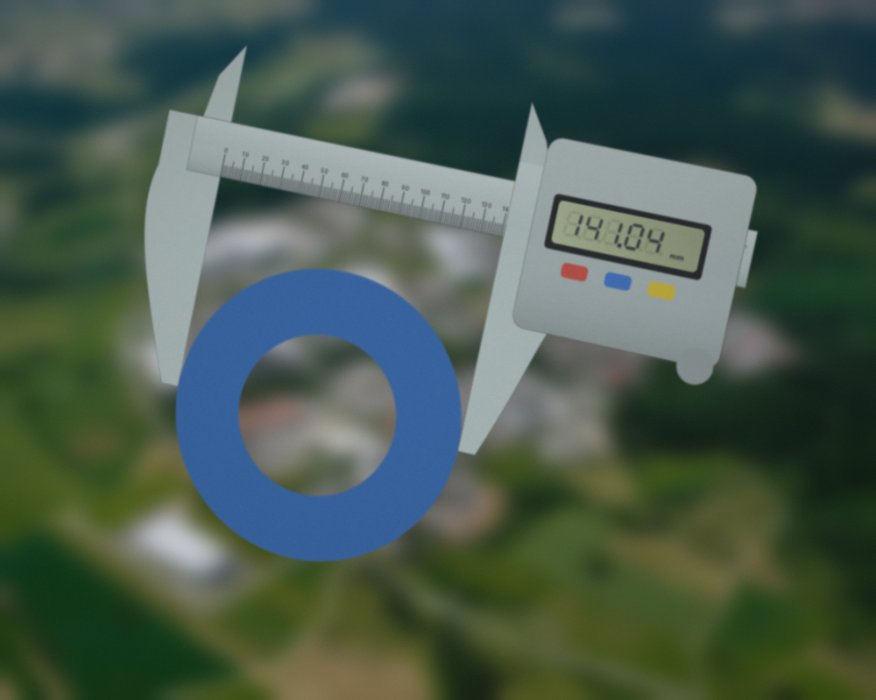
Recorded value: {"value": 141.04, "unit": "mm"}
